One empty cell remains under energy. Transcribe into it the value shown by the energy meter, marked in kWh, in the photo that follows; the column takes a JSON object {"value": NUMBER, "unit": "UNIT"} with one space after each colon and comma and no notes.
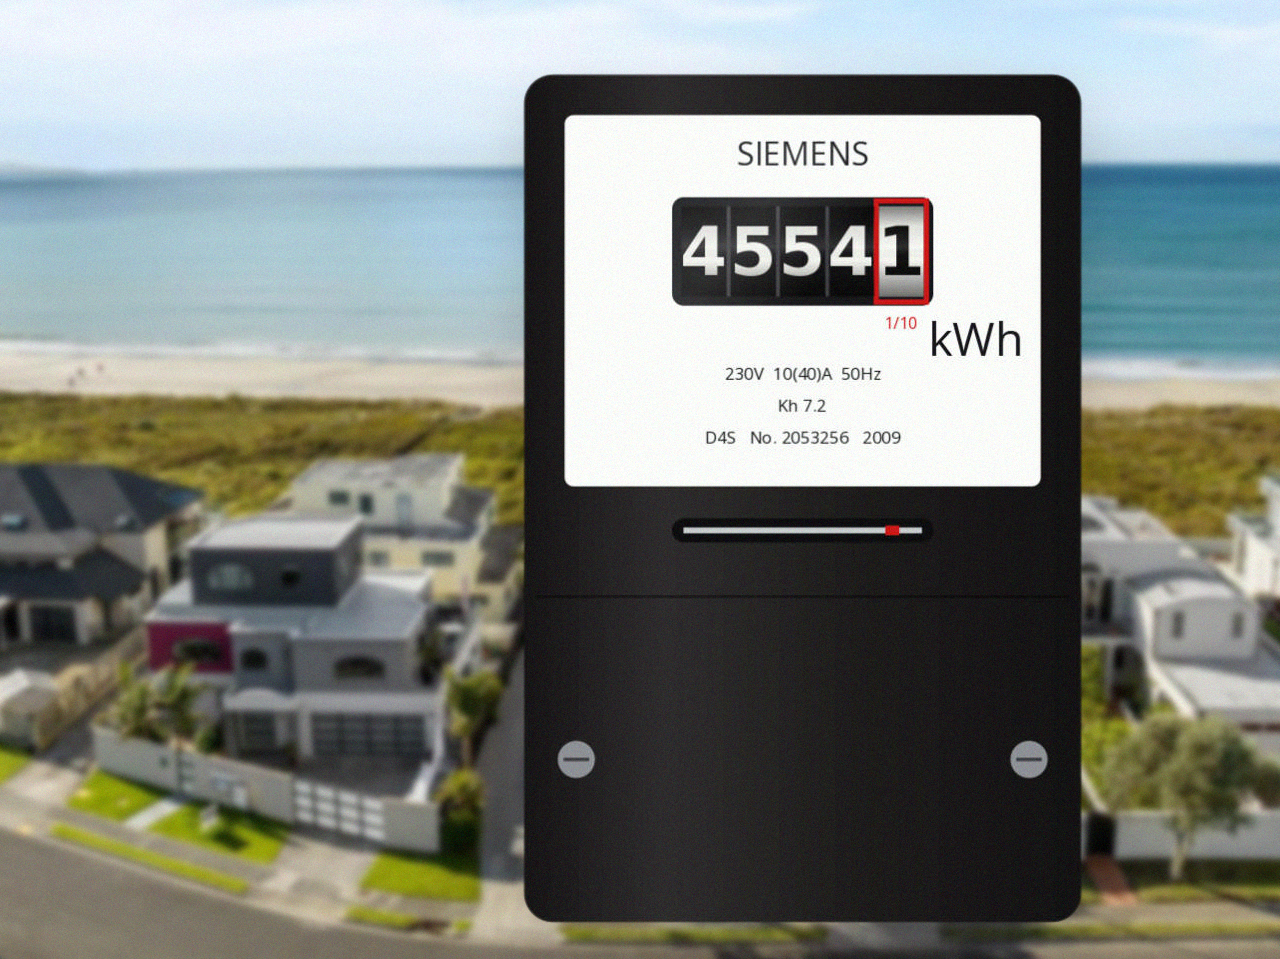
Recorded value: {"value": 4554.1, "unit": "kWh"}
